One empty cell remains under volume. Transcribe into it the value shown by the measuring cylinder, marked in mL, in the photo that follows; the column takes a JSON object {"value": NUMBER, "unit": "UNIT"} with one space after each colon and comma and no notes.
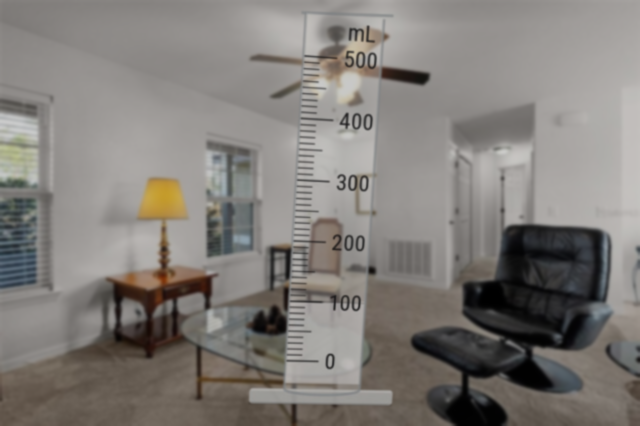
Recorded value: {"value": 100, "unit": "mL"}
